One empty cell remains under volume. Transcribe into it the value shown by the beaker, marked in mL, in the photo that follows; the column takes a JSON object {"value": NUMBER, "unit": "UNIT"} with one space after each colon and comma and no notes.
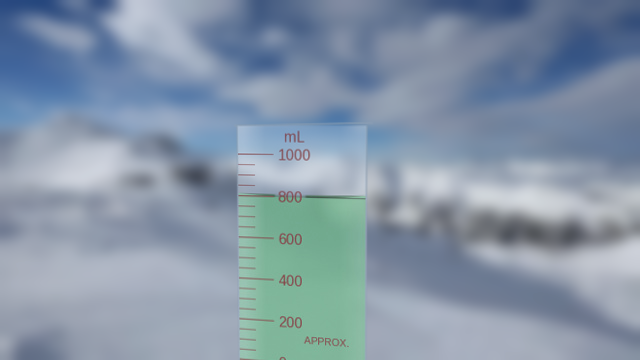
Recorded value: {"value": 800, "unit": "mL"}
